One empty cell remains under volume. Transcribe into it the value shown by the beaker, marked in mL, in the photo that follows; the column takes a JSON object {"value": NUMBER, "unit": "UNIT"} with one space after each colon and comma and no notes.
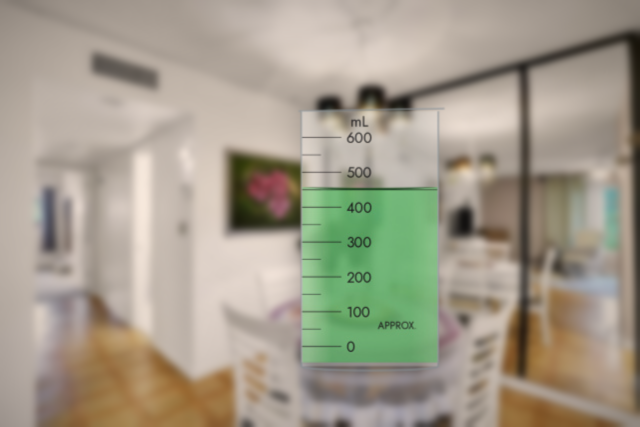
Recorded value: {"value": 450, "unit": "mL"}
